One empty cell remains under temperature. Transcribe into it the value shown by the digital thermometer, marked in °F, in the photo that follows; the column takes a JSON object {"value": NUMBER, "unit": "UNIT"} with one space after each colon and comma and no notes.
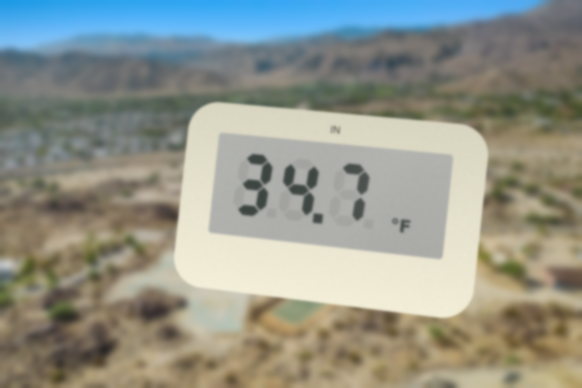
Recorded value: {"value": 34.7, "unit": "°F"}
